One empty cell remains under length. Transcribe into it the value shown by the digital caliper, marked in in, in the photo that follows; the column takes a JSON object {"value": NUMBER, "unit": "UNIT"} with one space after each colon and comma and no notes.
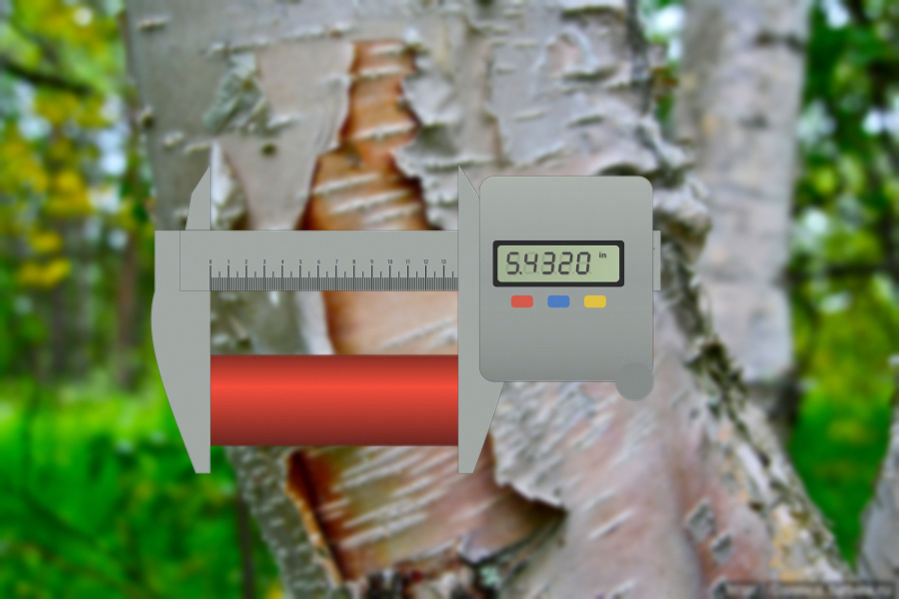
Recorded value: {"value": 5.4320, "unit": "in"}
